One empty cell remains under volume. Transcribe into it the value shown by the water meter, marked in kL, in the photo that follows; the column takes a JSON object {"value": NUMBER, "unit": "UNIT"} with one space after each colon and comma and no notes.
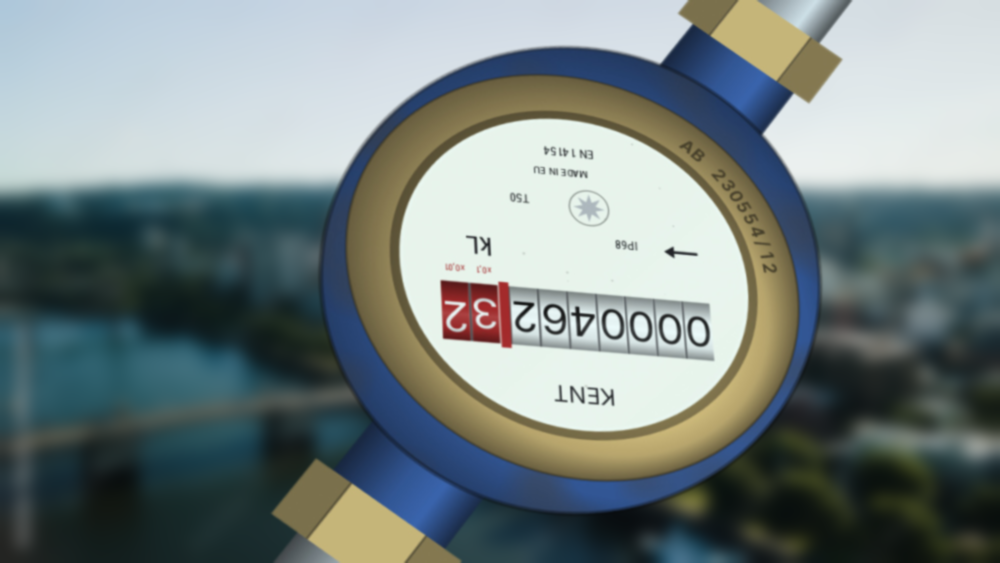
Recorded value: {"value": 462.32, "unit": "kL"}
